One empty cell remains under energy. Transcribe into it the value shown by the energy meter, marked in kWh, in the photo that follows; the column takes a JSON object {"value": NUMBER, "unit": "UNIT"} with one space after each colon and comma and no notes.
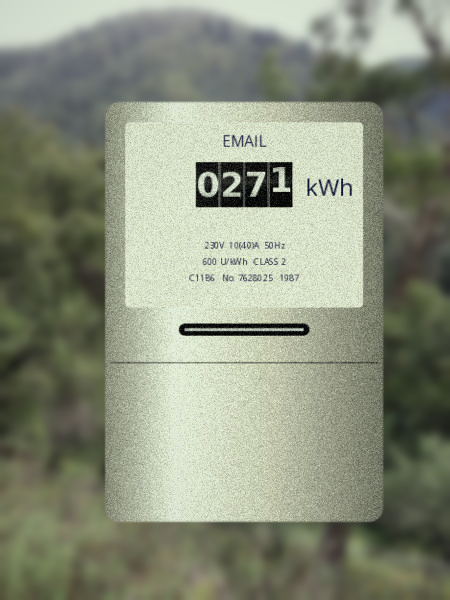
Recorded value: {"value": 271, "unit": "kWh"}
